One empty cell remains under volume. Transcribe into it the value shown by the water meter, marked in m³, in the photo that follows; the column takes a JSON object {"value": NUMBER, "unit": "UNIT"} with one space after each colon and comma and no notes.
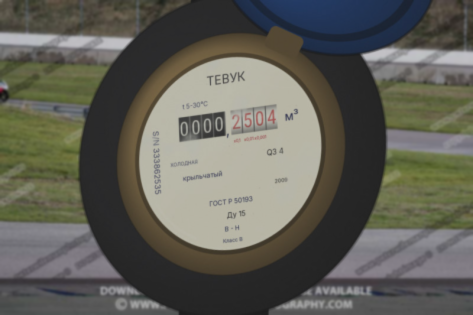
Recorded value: {"value": 0.2504, "unit": "m³"}
